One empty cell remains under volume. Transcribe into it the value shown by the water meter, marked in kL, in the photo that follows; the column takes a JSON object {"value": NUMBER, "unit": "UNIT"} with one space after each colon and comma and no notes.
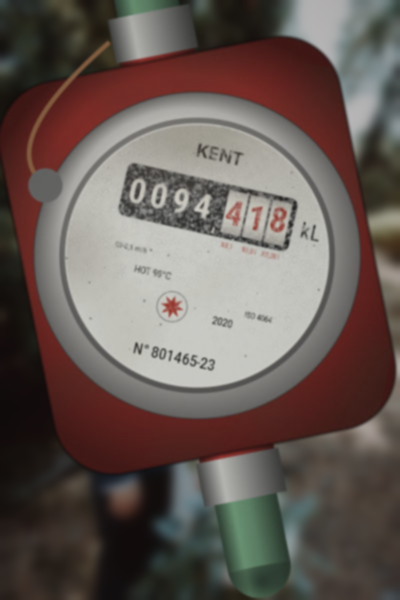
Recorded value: {"value": 94.418, "unit": "kL"}
